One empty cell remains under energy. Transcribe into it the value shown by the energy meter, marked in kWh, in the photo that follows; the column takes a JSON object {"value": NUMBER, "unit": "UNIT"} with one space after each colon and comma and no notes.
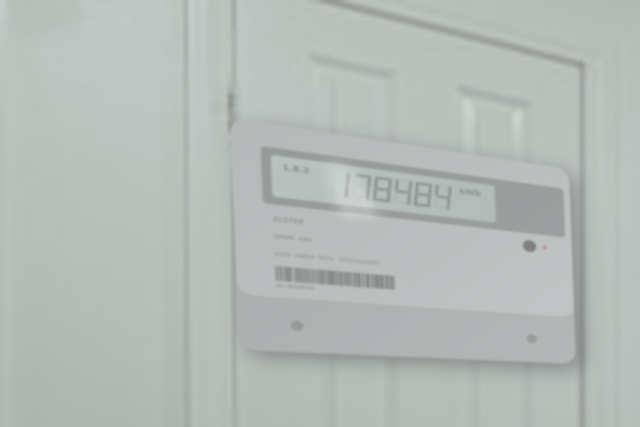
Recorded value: {"value": 178484, "unit": "kWh"}
